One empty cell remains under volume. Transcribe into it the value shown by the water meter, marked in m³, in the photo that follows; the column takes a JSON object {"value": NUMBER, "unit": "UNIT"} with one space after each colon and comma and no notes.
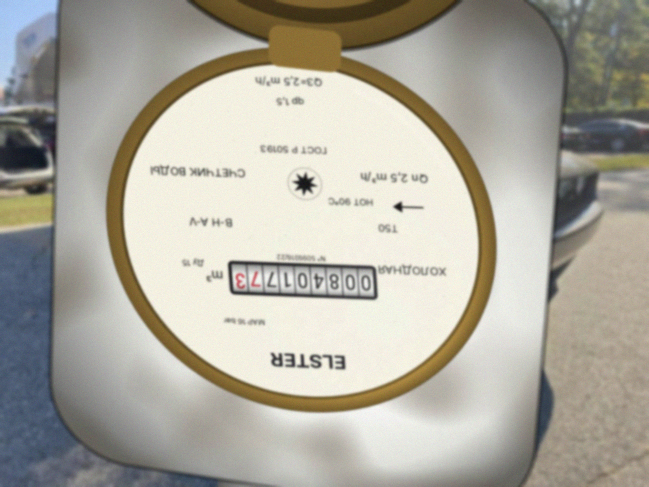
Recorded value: {"value": 84017.73, "unit": "m³"}
